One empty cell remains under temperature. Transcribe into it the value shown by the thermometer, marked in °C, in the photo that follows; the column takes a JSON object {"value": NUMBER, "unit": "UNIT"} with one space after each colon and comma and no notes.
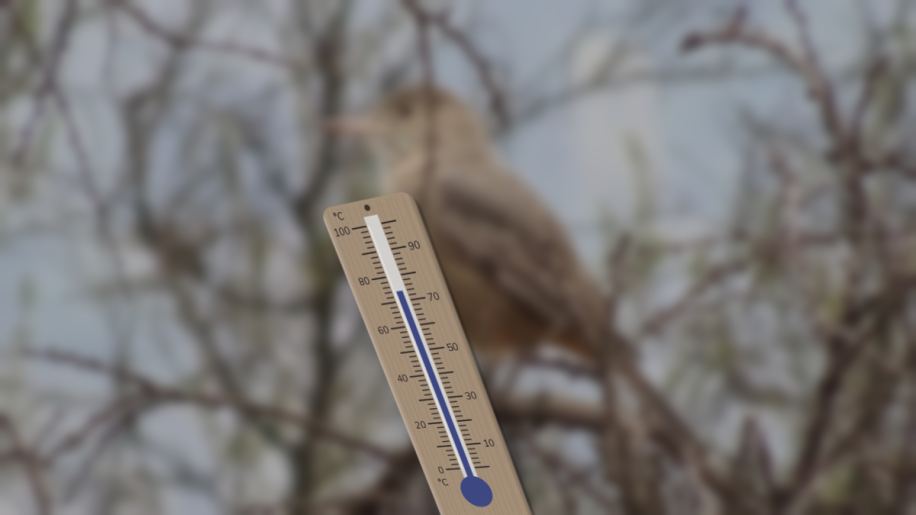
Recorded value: {"value": 74, "unit": "°C"}
